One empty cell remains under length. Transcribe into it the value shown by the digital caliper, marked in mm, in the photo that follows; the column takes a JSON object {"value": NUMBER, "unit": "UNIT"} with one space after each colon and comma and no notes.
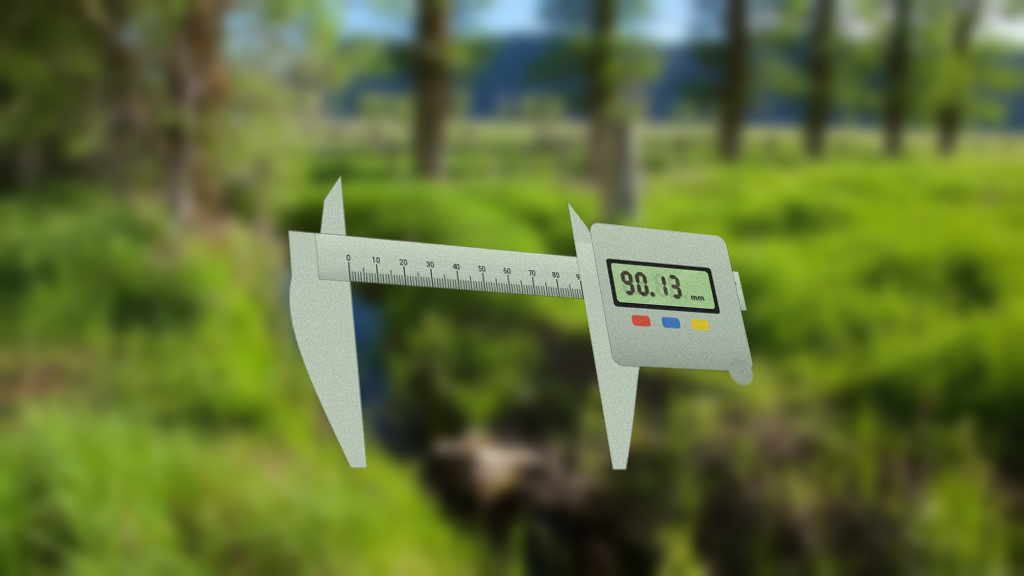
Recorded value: {"value": 90.13, "unit": "mm"}
